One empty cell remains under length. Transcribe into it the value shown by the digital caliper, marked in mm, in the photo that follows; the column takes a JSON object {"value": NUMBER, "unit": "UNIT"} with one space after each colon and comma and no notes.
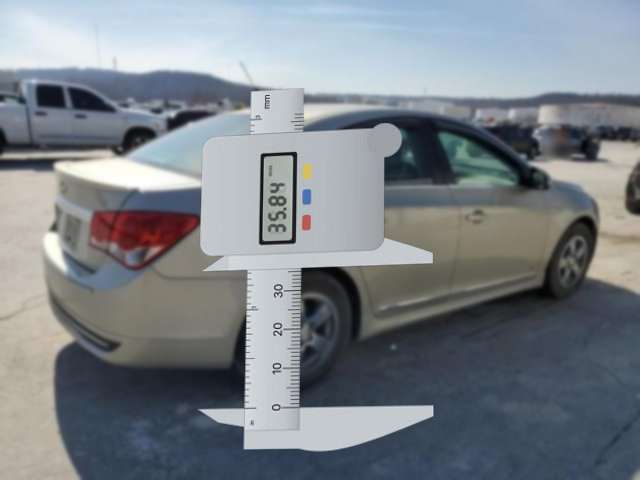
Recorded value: {"value": 35.84, "unit": "mm"}
